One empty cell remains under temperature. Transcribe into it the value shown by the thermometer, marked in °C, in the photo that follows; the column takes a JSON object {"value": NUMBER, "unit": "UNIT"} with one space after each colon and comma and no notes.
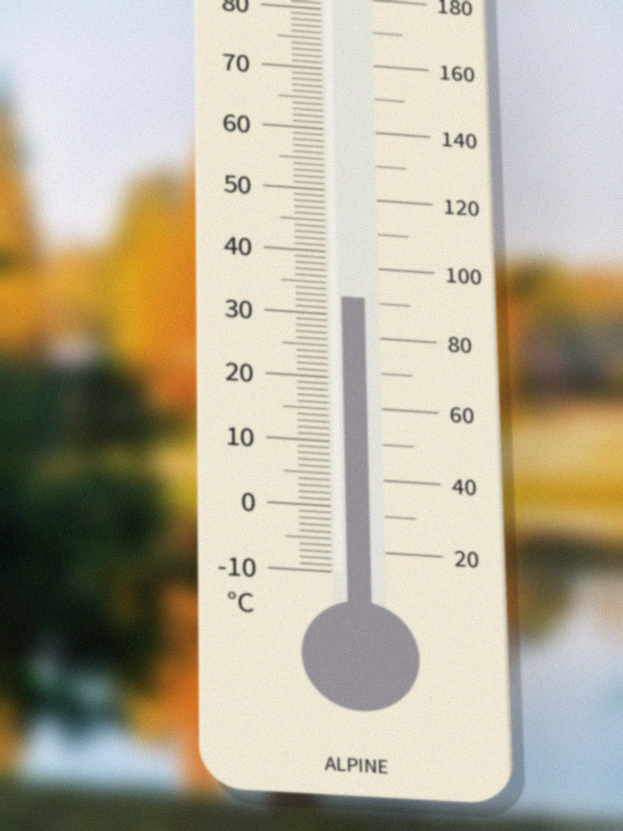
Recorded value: {"value": 33, "unit": "°C"}
